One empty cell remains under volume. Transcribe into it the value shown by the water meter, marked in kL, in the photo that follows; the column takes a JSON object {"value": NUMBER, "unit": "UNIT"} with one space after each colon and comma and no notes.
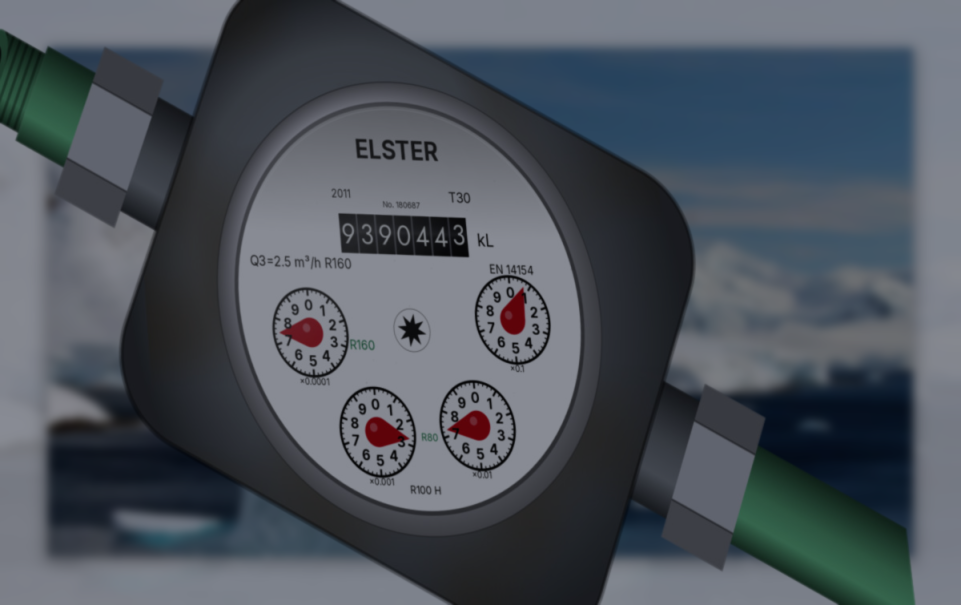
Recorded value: {"value": 9390443.0727, "unit": "kL"}
